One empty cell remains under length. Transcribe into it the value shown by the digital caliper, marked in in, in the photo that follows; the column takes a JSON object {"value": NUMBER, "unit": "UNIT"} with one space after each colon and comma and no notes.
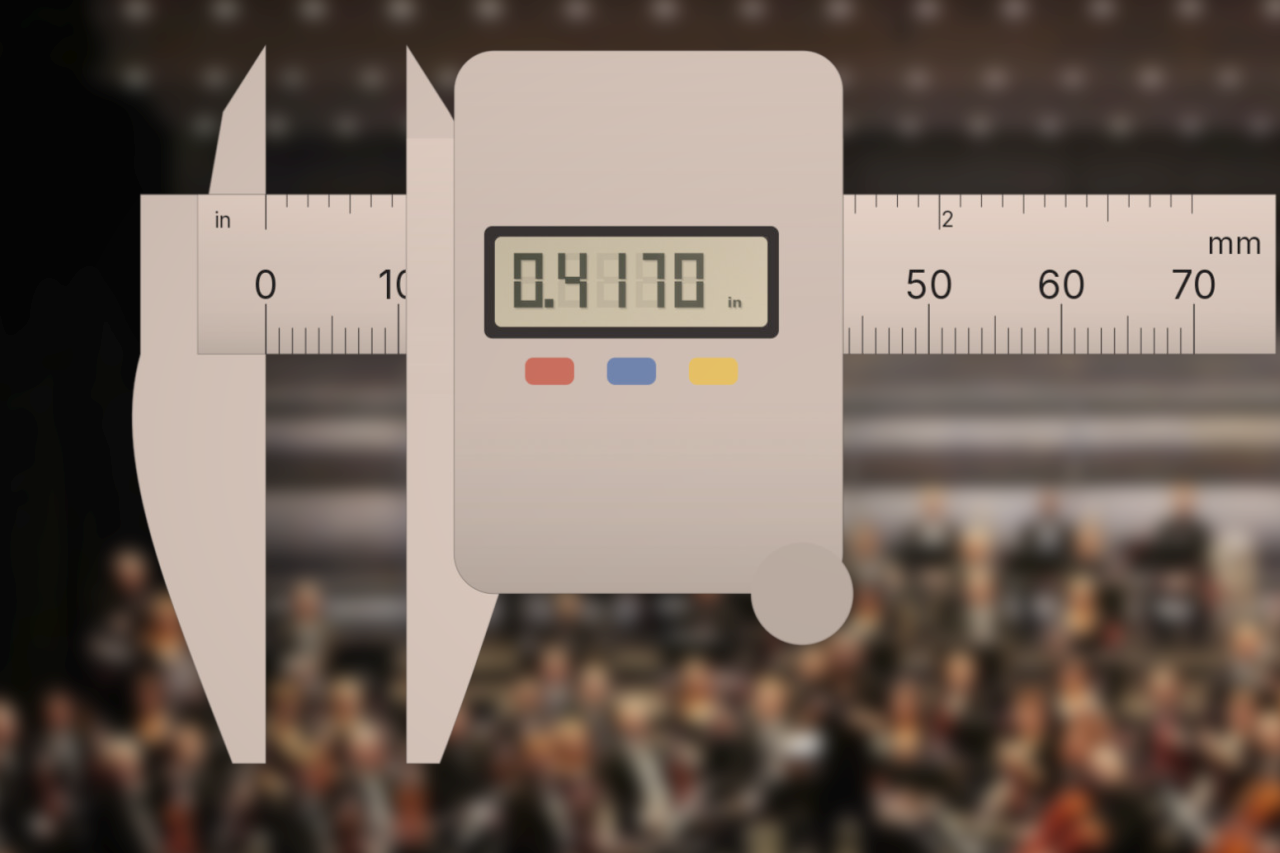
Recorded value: {"value": 0.4170, "unit": "in"}
